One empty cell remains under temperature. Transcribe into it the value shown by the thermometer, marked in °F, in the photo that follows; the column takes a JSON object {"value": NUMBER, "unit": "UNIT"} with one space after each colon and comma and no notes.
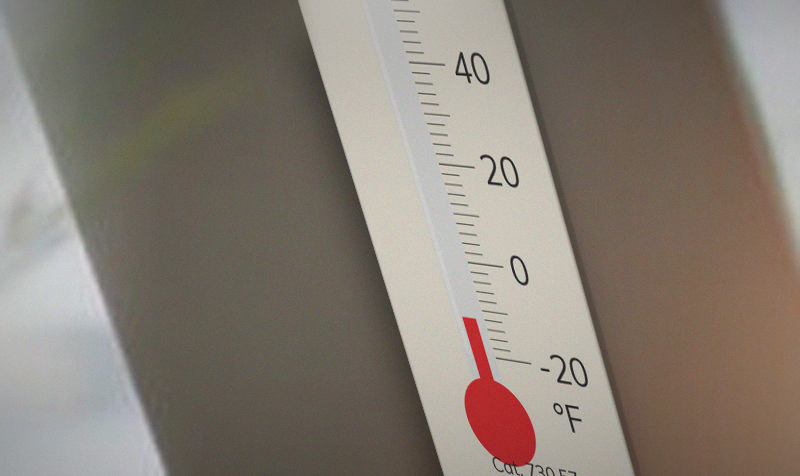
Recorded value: {"value": -12, "unit": "°F"}
